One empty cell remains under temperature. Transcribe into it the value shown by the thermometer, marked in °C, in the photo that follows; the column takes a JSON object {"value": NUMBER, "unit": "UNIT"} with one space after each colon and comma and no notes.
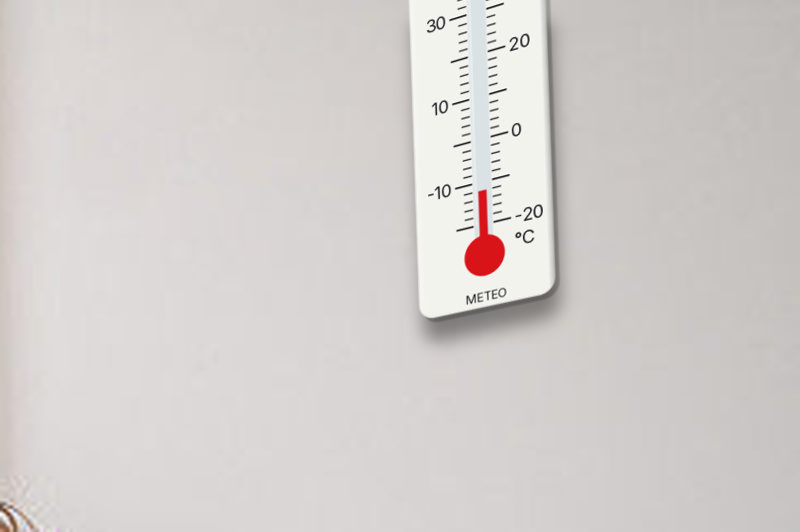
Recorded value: {"value": -12, "unit": "°C"}
